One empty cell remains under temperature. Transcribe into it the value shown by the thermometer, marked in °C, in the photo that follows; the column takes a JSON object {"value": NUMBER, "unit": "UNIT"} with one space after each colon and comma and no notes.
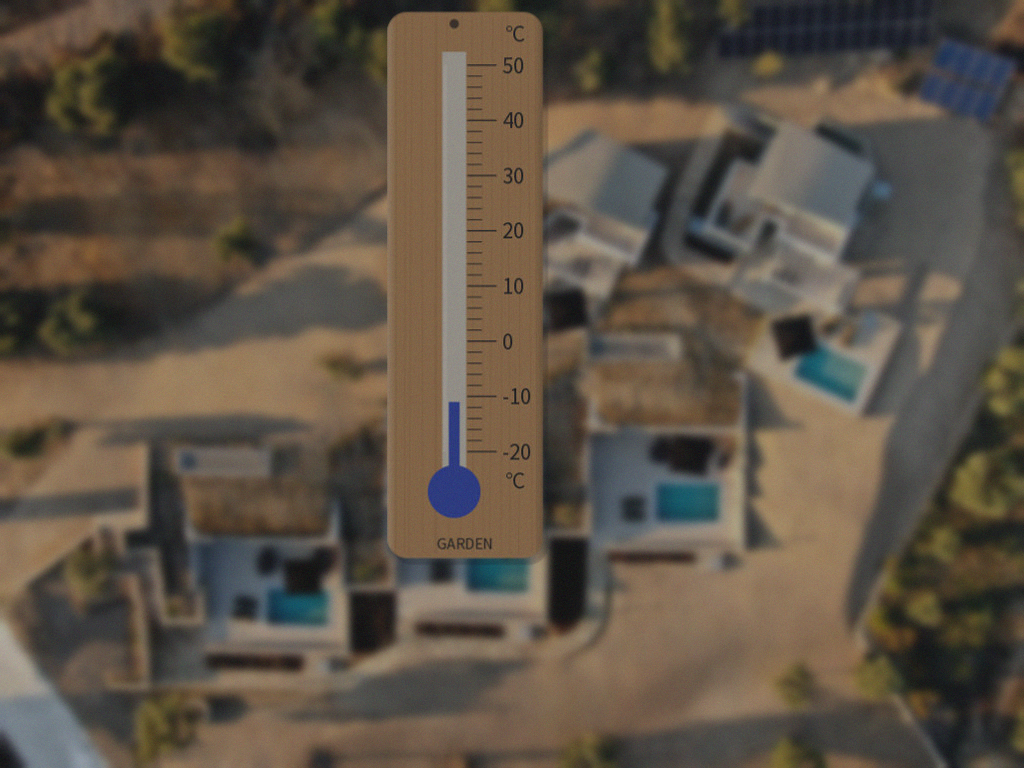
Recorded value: {"value": -11, "unit": "°C"}
